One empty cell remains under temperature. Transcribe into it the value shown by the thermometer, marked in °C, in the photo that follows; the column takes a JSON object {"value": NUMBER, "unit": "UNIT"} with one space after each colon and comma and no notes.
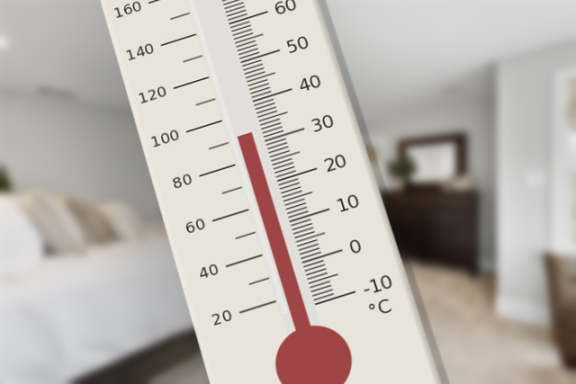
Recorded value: {"value": 33, "unit": "°C"}
